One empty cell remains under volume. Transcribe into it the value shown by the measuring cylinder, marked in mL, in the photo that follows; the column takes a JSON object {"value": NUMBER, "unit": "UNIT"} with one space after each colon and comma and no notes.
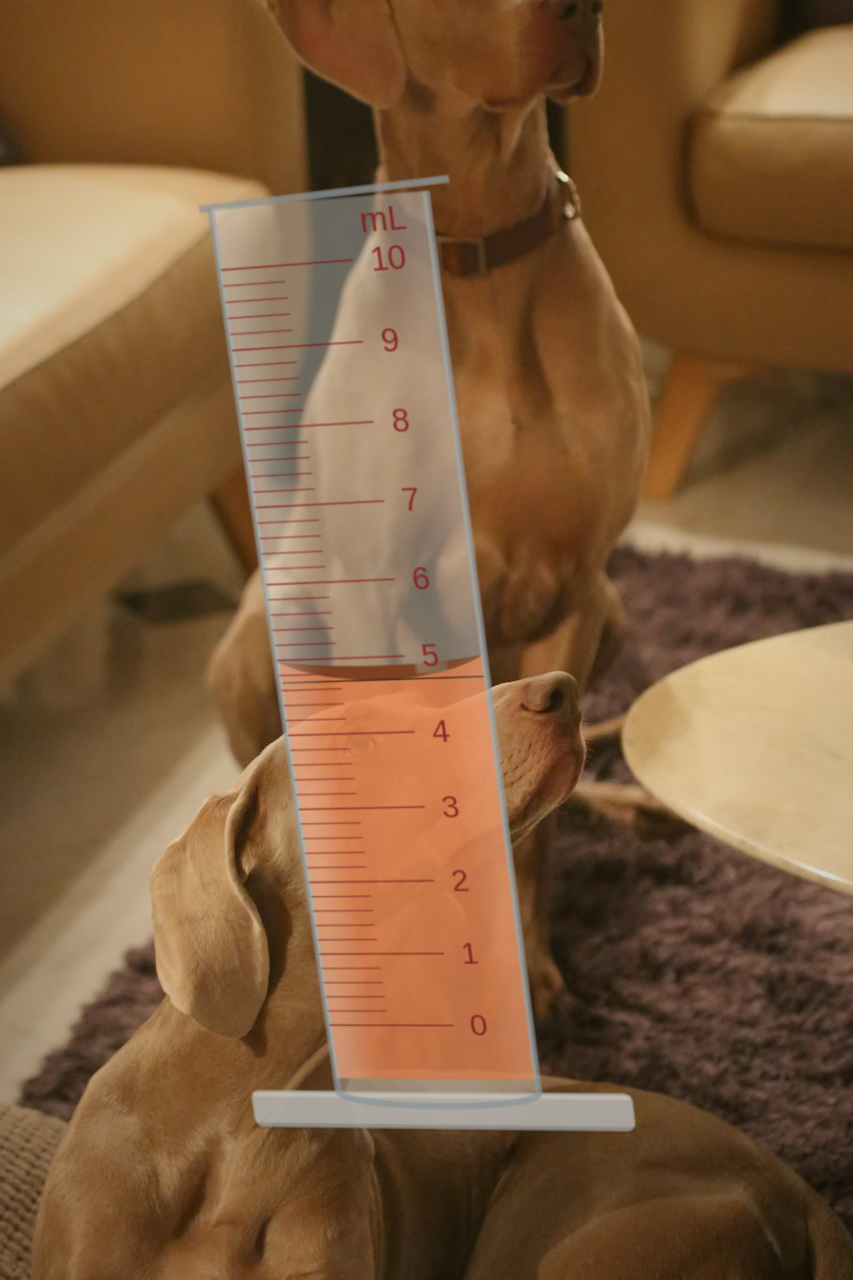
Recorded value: {"value": 4.7, "unit": "mL"}
